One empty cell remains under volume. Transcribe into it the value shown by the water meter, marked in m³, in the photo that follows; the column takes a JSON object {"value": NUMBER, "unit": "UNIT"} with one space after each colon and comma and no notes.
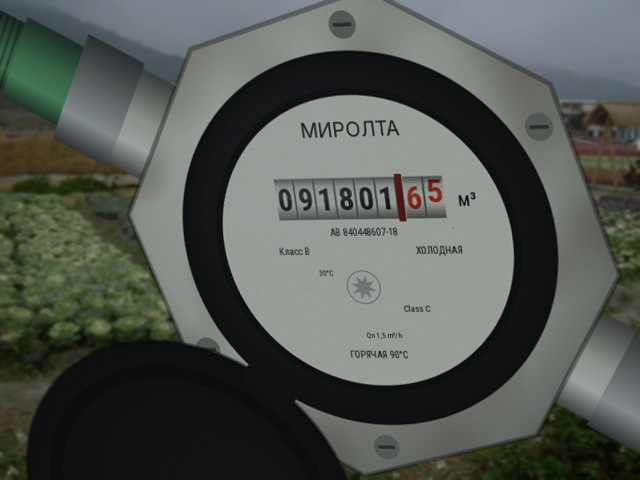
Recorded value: {"value": 91801.65, "unit": "m³"}
